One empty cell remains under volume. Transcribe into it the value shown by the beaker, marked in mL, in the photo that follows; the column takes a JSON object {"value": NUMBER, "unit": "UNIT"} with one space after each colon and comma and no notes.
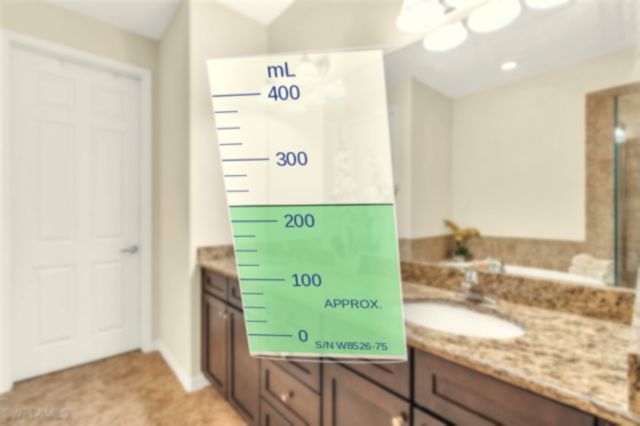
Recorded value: {"value": 225, "unit": "mL"}
